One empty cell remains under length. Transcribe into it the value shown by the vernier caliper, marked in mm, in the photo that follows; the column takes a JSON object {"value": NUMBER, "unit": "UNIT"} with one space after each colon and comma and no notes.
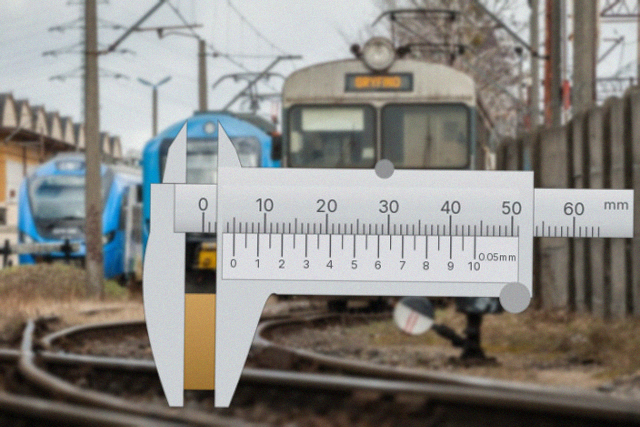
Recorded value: {"value": 5.0, "unit": "mm"}
